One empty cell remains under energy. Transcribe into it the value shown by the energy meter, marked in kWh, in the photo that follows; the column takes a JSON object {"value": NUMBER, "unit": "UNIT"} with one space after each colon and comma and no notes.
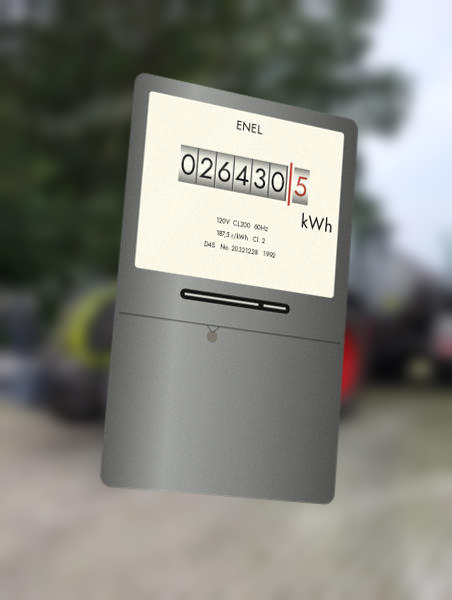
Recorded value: {"value": 26430.5, "unit": "kWh"}
